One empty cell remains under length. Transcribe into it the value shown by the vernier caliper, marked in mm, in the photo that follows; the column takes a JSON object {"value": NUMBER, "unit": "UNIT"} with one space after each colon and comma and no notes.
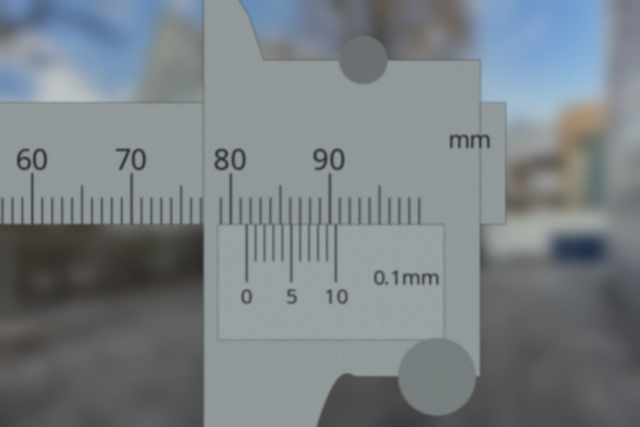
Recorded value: {"value": 81.6, "unit": "mm"}
